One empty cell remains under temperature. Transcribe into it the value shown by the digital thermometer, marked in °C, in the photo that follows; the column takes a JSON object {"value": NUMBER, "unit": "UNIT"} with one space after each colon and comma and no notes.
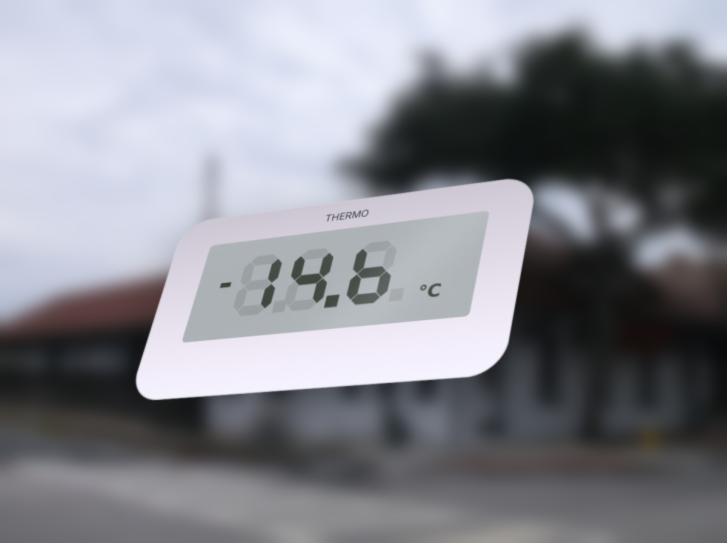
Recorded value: {"value": -14.6, "unit": "°C"}
